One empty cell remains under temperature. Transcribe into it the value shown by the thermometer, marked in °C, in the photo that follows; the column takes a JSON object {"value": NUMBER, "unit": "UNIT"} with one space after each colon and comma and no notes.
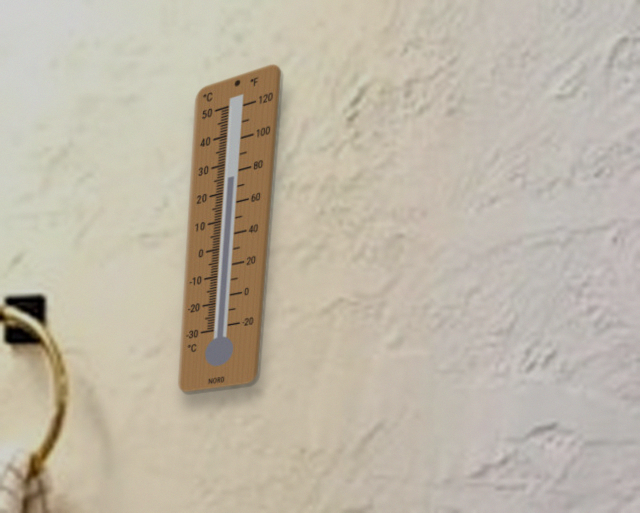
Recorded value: {"value": 25, "unit": "°C"}
